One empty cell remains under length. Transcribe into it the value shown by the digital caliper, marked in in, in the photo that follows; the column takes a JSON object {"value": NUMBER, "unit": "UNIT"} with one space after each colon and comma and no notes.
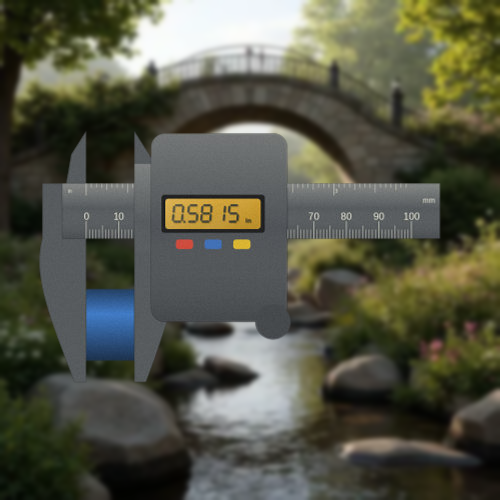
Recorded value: {"value": 0.5815, "unit": "in"}
